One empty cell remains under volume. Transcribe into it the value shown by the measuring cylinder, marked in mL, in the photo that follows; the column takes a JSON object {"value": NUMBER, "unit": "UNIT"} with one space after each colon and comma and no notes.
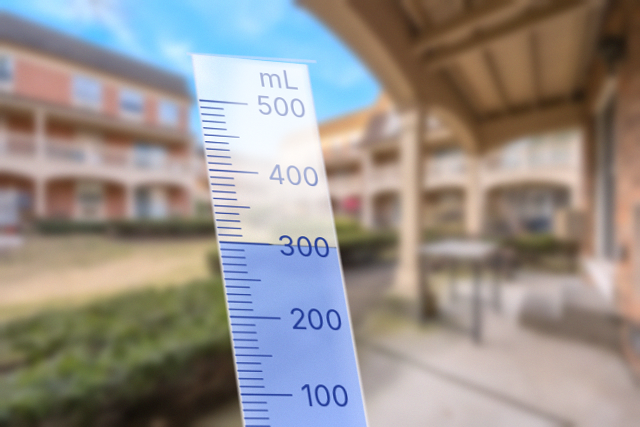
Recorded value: {"value": 300, "unit": "mL"}
